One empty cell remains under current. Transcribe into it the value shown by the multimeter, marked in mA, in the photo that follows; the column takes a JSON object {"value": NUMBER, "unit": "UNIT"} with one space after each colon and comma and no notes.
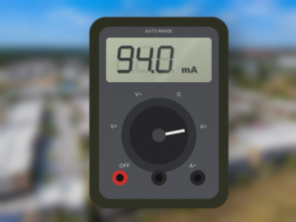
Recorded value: {"value": 94.0, "unit": "mA"}
